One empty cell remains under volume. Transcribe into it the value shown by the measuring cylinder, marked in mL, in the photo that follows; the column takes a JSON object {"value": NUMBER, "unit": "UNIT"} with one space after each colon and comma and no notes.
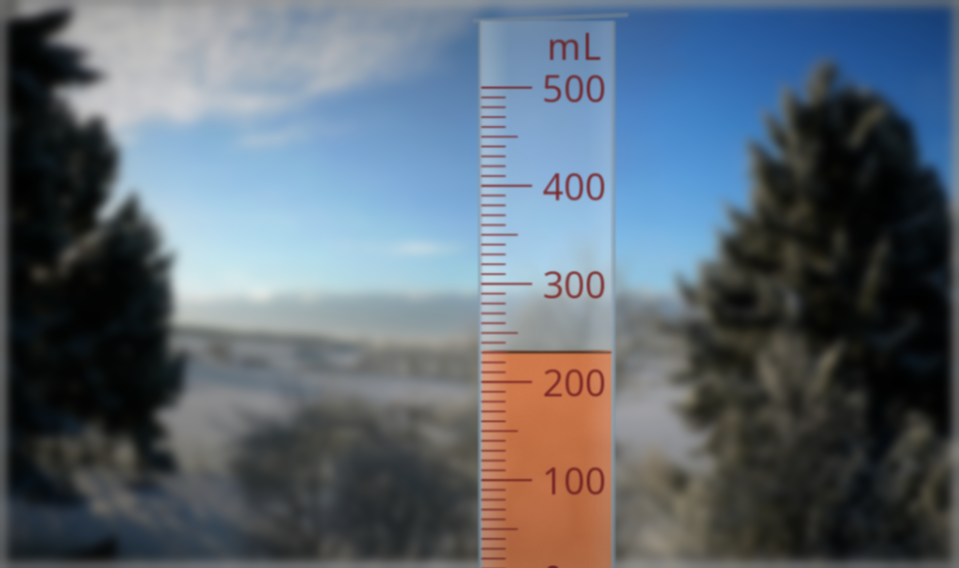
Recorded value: {"value": 230, "unit": "mL"}
